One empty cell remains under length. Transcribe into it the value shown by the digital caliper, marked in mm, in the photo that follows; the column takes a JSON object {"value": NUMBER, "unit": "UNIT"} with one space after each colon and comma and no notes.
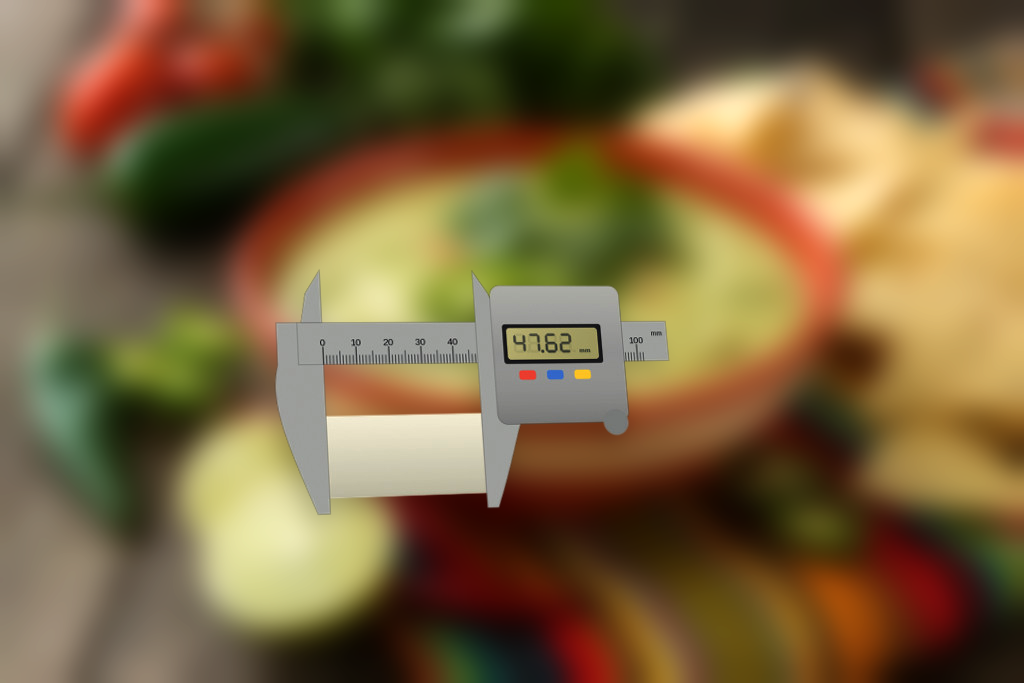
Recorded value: {"value": 47.62, "unit": "mm"}
